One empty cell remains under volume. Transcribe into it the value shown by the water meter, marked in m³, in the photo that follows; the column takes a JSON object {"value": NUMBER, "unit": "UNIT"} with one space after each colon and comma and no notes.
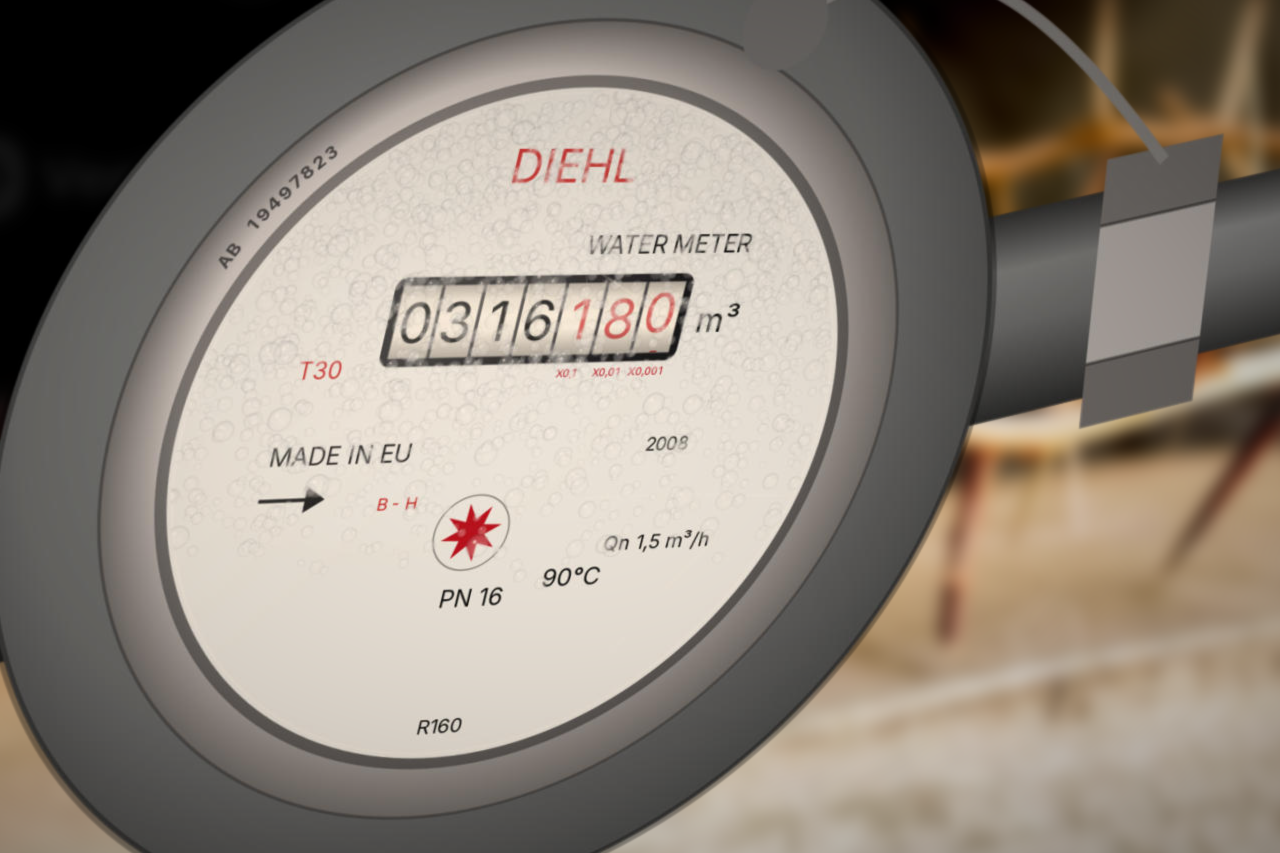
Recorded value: {"value": 316.180, "unit": "m³"}
